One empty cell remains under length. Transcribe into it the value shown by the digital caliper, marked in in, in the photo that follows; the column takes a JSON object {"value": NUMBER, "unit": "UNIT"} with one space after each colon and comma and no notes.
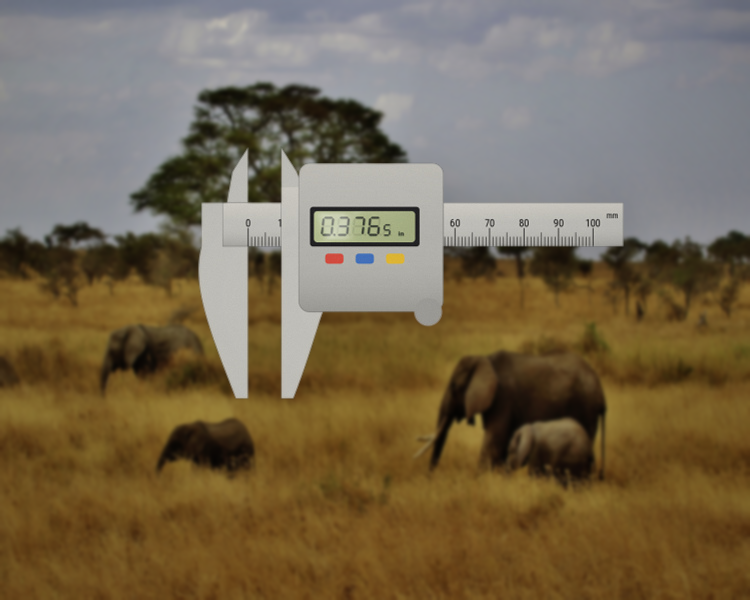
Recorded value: {"value": 0.3765, "unit": "in"}
